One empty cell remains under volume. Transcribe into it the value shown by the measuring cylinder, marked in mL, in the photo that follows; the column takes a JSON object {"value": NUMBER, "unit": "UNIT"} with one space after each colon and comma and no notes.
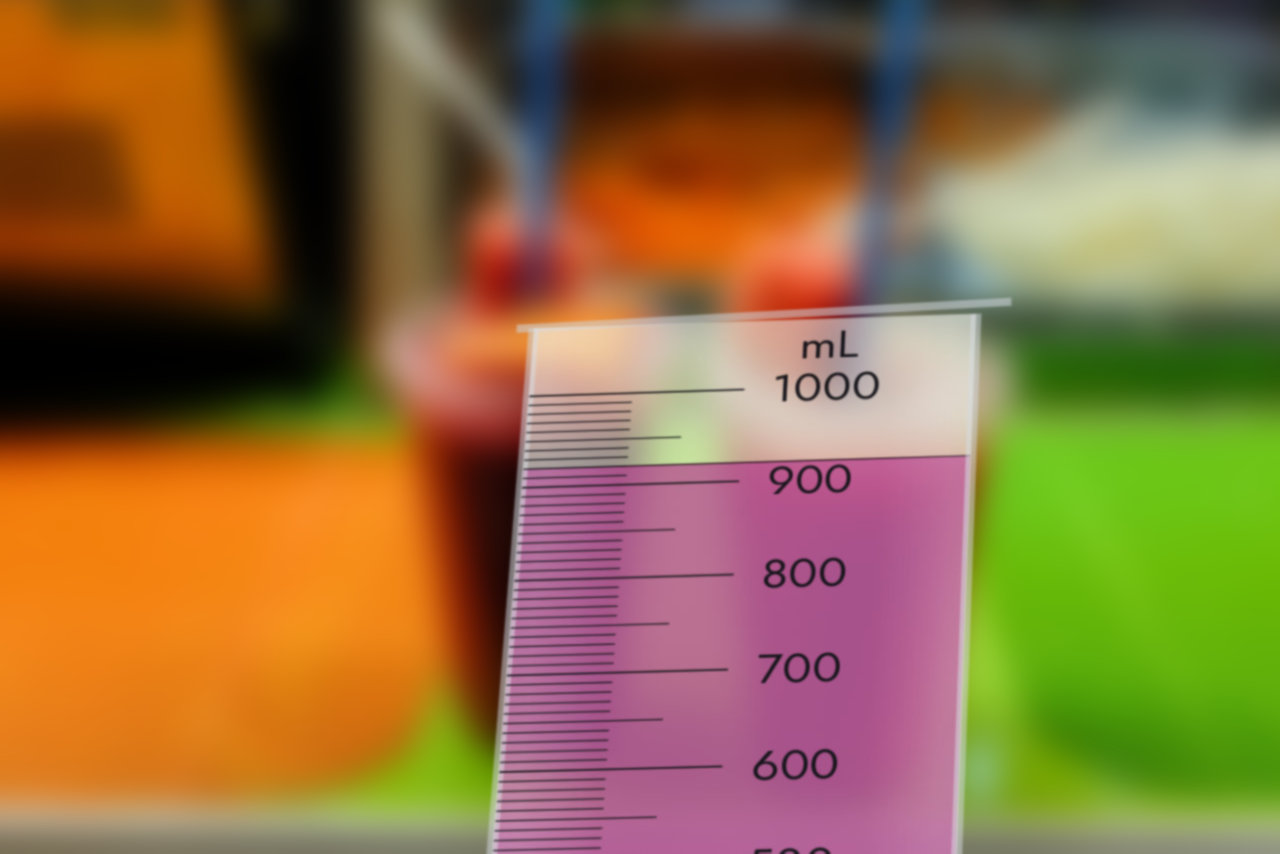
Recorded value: {"value": 920, "unit": "mL"}
